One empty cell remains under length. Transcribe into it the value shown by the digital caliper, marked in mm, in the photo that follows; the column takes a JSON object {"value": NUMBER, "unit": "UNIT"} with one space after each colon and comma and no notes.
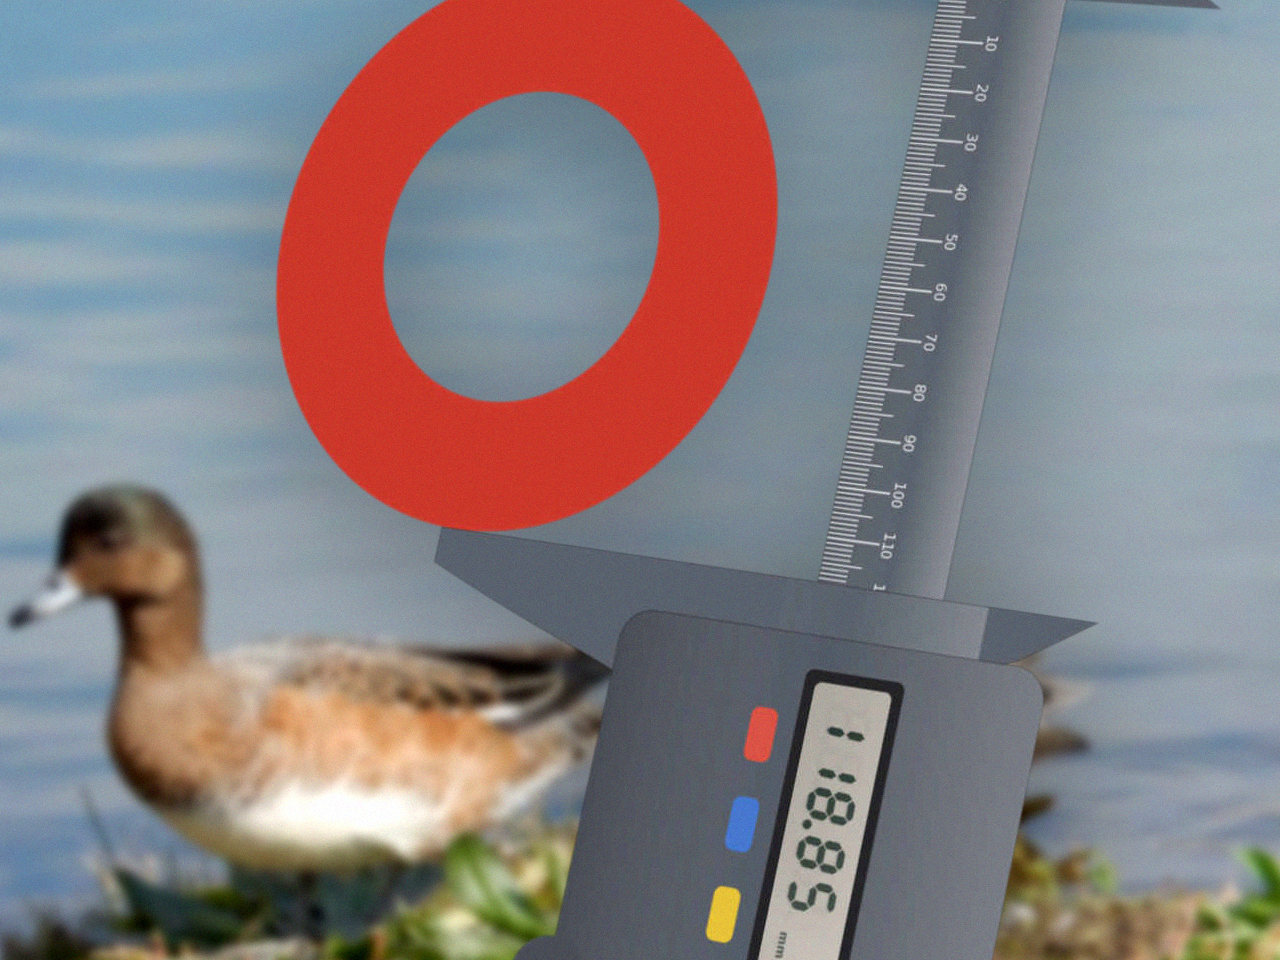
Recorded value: {"value": 118.85, "unit": "mm"}
